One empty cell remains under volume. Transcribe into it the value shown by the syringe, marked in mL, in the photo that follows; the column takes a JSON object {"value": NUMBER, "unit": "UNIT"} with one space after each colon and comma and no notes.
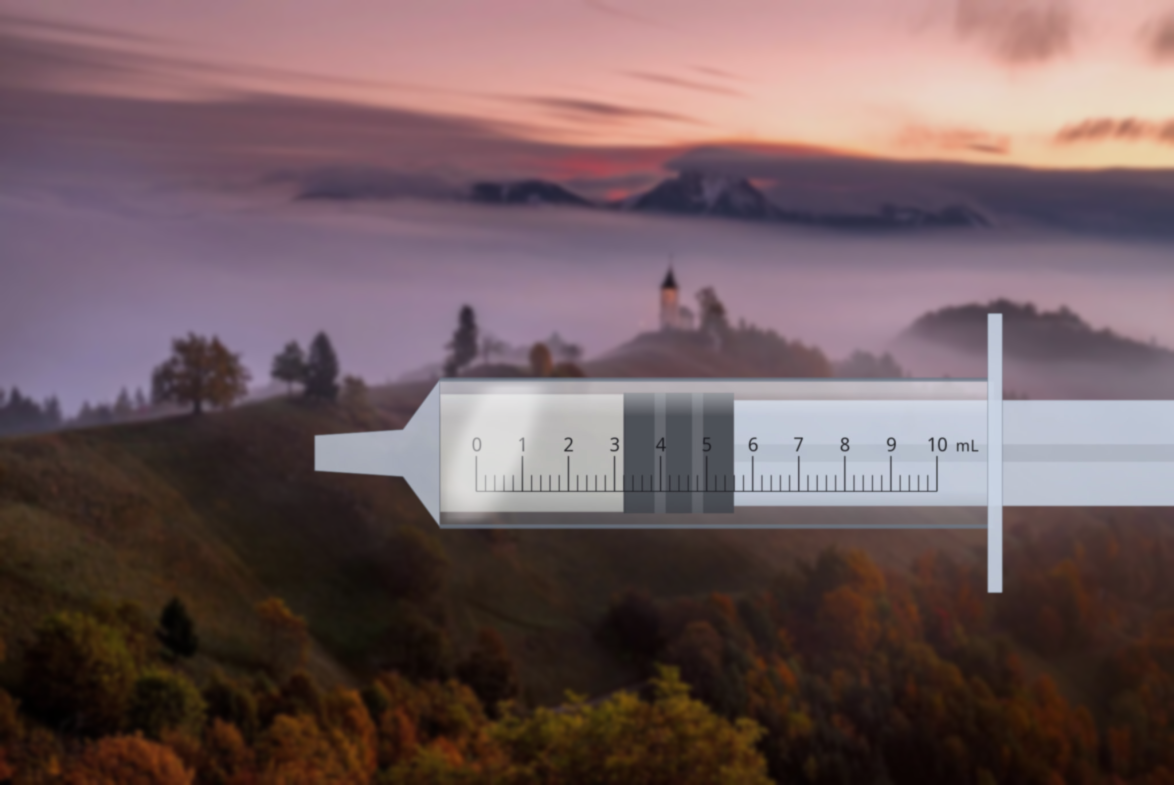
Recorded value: {"value": 3.2, "unit": "mL"}
